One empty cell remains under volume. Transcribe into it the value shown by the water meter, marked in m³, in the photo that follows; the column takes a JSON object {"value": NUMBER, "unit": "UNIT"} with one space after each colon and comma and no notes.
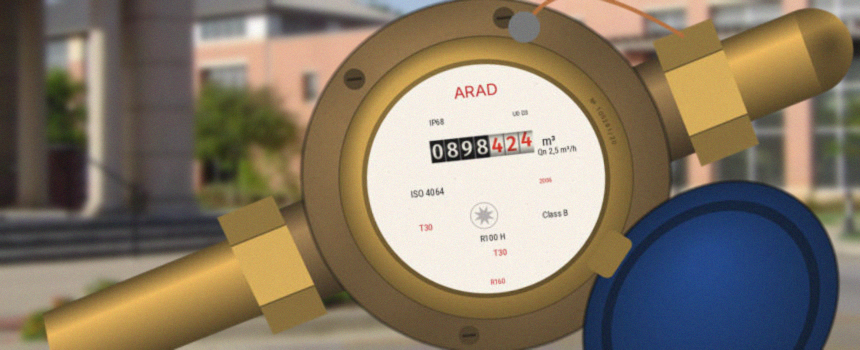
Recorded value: {"value": 898.424, "unit": "m³"}
